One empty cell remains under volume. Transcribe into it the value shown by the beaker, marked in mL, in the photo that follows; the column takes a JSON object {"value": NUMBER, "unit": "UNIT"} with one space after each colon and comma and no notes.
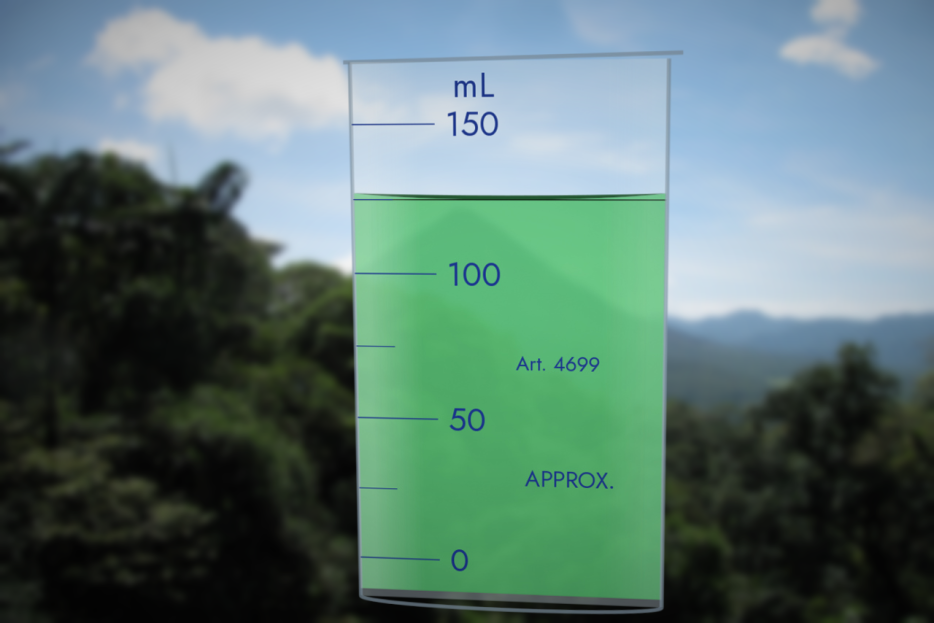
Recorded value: {"value": 125, "unit": "mL"}
